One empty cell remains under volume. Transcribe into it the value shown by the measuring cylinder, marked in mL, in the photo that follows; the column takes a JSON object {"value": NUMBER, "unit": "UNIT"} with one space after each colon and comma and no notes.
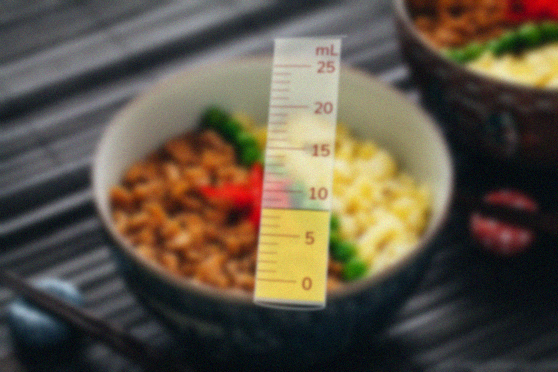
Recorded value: {"value": 8, "unit": "mL"}
